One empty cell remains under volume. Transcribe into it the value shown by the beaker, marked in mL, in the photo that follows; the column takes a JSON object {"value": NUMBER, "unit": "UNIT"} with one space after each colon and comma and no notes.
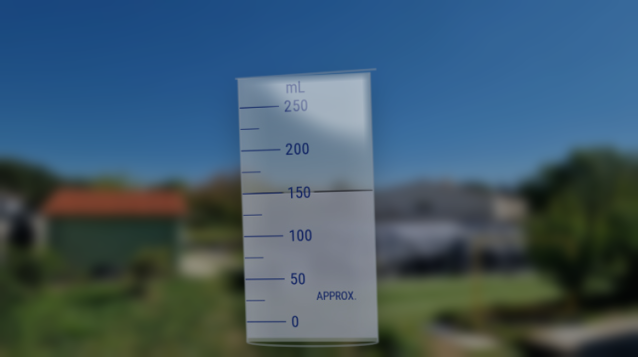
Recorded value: {"value": 150, "unit": "mL"}
